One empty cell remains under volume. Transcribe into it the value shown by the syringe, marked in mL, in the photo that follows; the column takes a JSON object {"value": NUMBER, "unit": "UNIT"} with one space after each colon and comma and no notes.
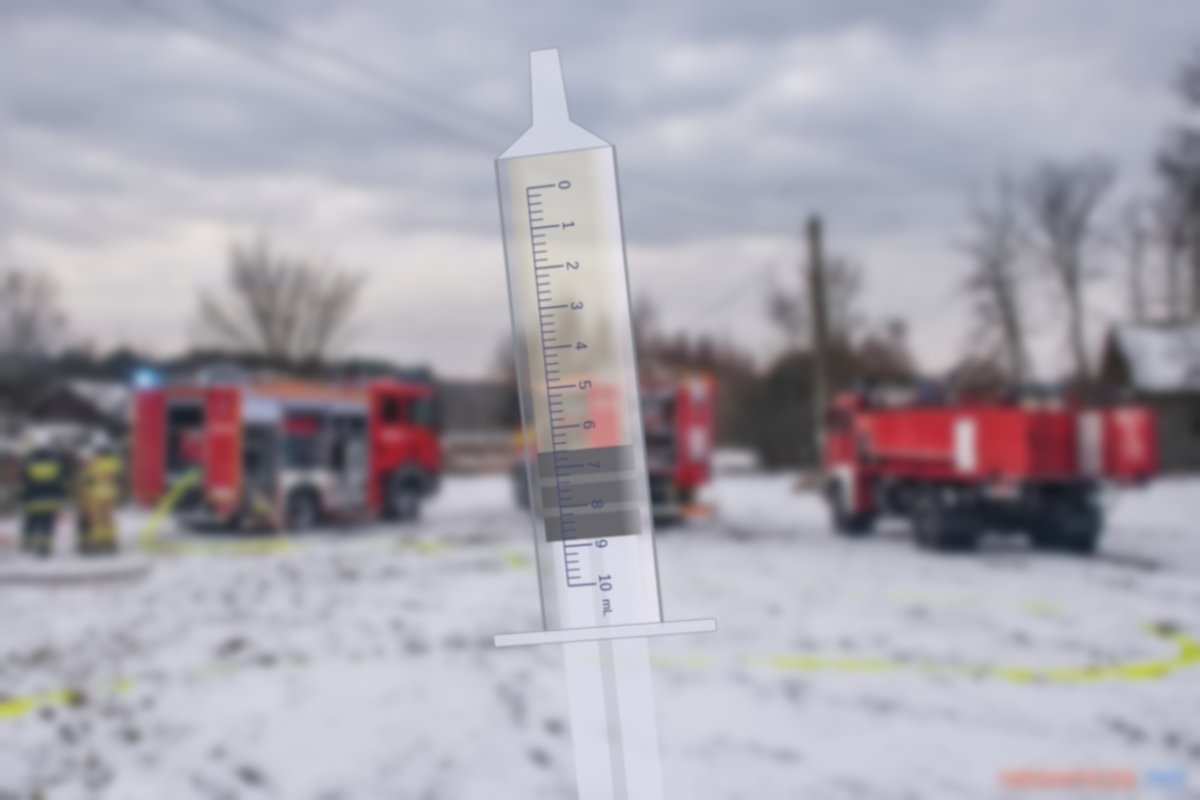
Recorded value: {"value": 6.6, "unit": "mL"}
